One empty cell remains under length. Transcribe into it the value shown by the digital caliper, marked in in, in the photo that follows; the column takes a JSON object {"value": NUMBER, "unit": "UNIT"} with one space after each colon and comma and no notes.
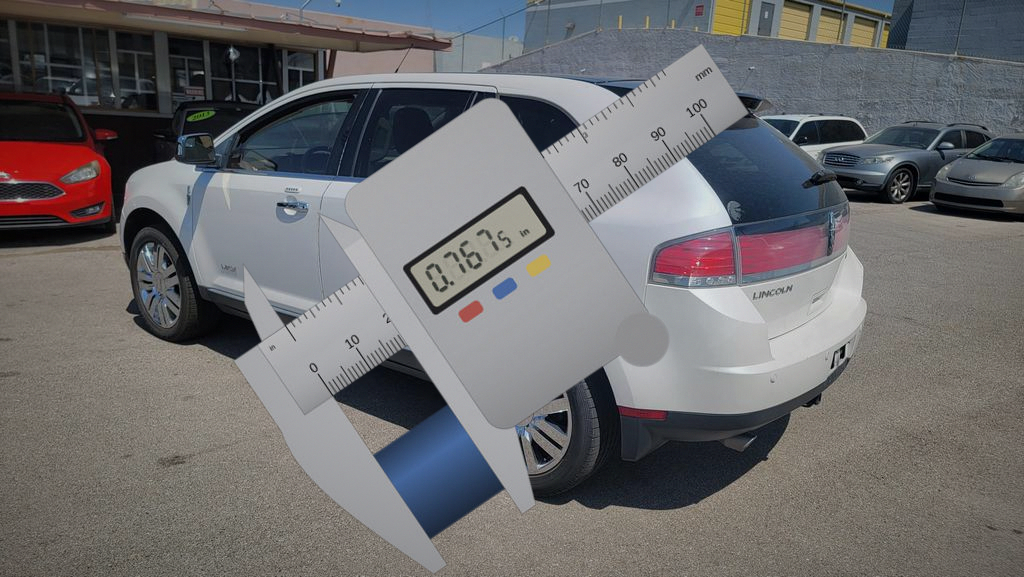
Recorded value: {"value": 0.7675, "unit": "in"}
